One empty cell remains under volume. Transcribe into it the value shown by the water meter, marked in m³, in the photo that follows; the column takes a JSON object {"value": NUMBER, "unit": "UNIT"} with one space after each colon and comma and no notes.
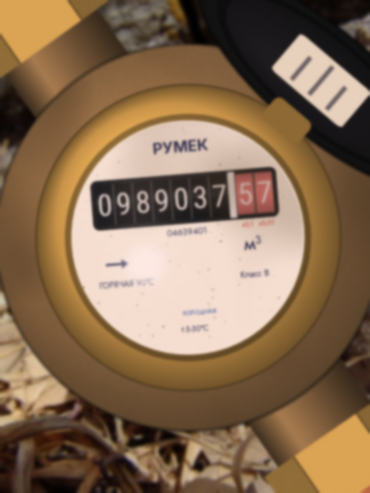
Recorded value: {"value": 989037.57, "unit": "m³"}
